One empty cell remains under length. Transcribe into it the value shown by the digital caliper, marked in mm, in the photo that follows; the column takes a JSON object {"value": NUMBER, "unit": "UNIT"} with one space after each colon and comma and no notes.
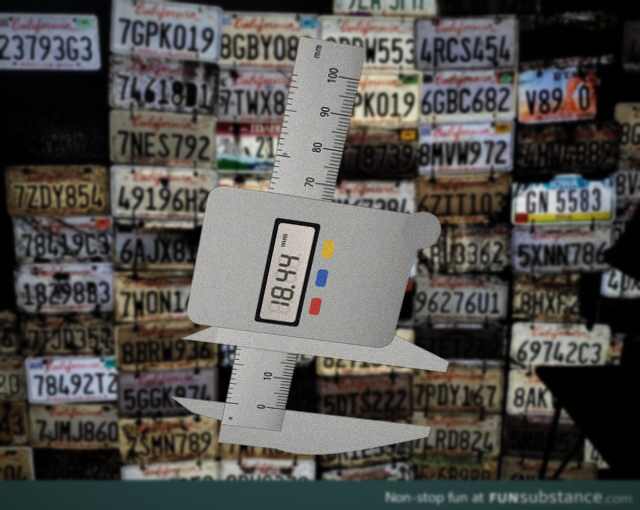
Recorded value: {"value": 18.44, "unit": "mm"}
